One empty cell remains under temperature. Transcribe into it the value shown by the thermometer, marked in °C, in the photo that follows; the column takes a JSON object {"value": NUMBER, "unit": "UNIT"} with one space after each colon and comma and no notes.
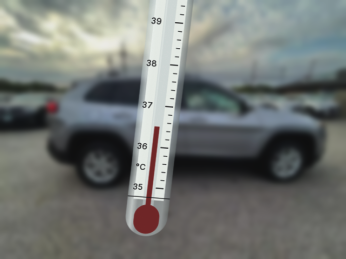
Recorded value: {"value": 36.5, "unit": "°C"}
